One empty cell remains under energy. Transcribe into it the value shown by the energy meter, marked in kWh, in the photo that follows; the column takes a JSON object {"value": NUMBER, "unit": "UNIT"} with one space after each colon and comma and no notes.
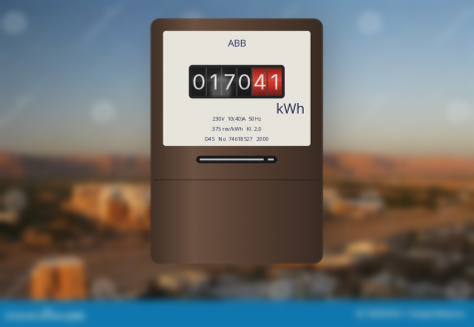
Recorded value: {"value": 170.41, "unit": "kWh"}
